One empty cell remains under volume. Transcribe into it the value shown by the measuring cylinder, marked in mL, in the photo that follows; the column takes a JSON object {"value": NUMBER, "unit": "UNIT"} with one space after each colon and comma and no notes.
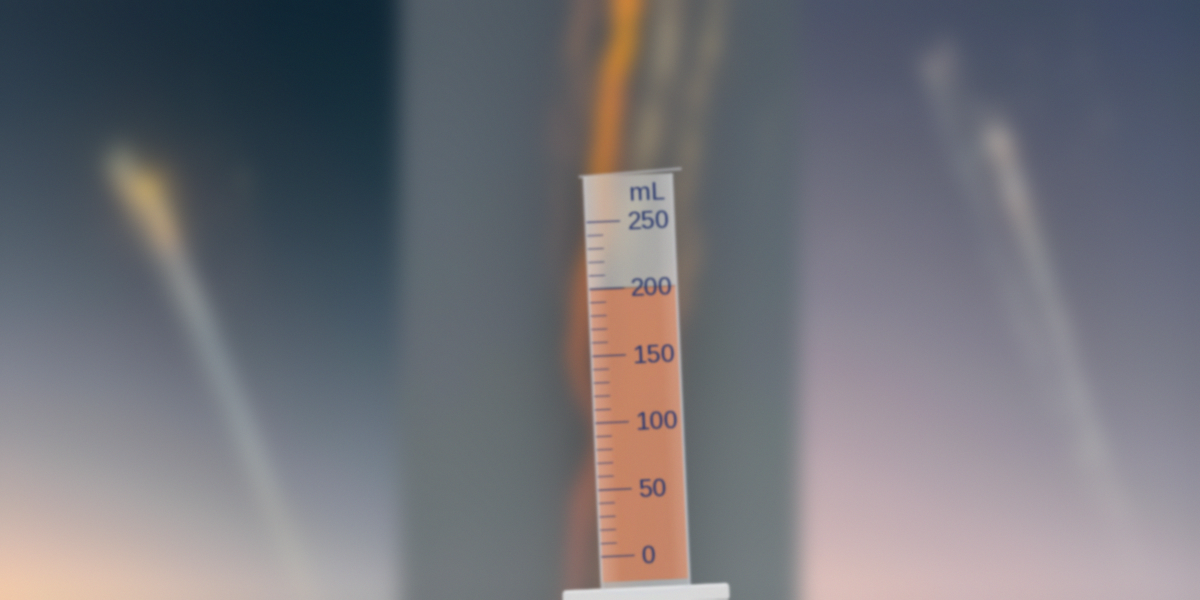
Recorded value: {"value": 200, "unit": "mL"}
